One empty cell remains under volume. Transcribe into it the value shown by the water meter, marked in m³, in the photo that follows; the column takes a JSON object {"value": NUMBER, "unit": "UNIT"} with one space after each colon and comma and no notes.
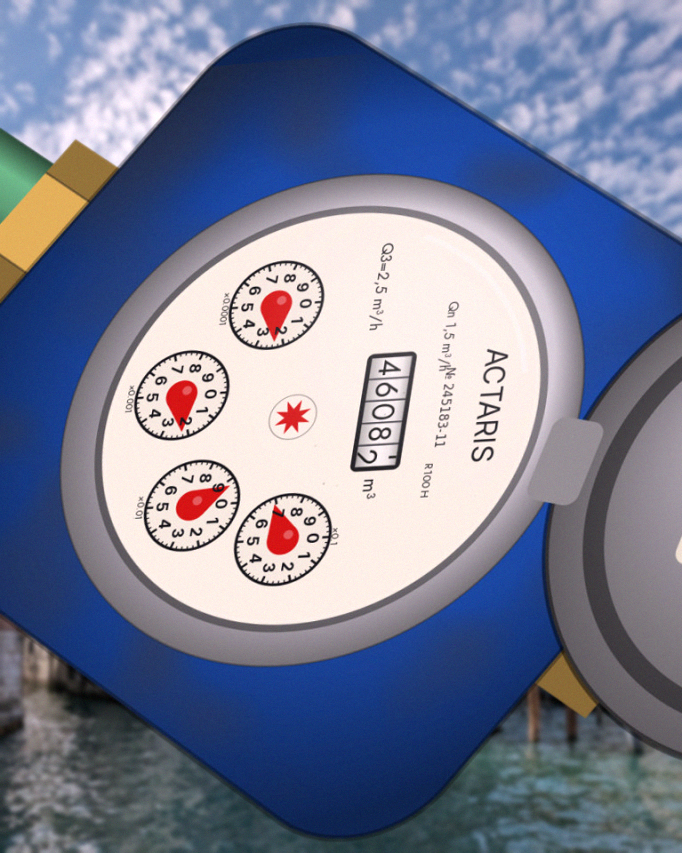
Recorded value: {"value": 46081.6922, "unit": "m³"}
